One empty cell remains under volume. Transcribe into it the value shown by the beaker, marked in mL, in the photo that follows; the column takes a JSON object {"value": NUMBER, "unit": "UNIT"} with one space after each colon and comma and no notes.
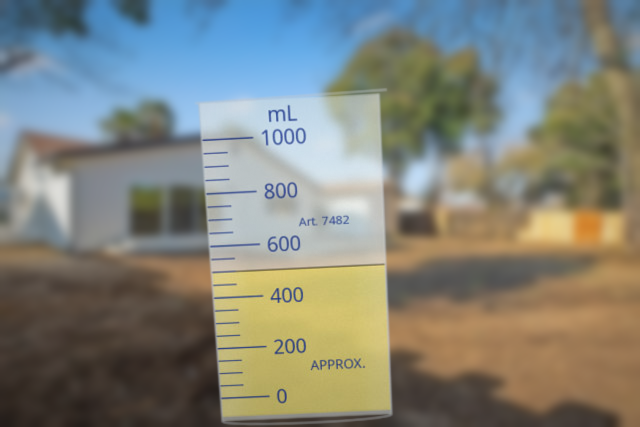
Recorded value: {"value": 500, "unit": "mL"}
